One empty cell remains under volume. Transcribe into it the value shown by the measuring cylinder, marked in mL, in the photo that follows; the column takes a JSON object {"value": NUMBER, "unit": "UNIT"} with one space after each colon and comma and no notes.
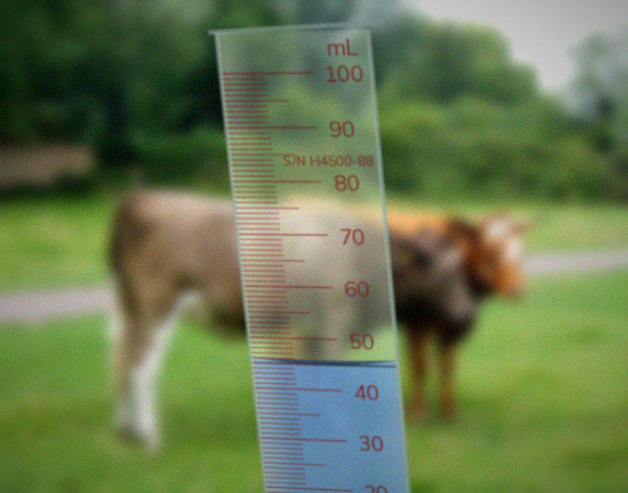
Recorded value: {"value": 45, "unit": "mL"}
